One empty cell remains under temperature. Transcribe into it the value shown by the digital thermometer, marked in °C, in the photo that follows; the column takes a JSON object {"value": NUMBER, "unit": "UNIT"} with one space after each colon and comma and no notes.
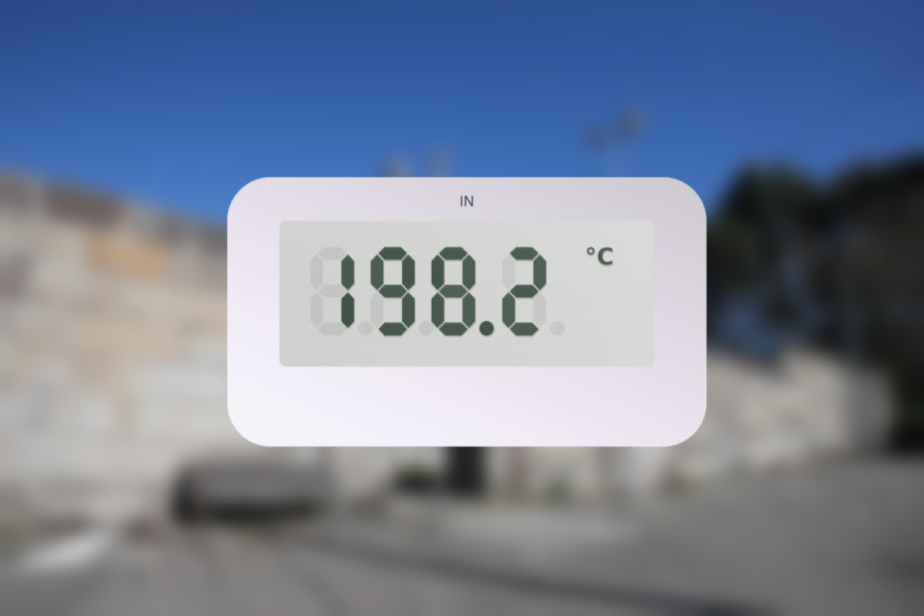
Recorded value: {"value": 198.2, "unit": "°C"}
